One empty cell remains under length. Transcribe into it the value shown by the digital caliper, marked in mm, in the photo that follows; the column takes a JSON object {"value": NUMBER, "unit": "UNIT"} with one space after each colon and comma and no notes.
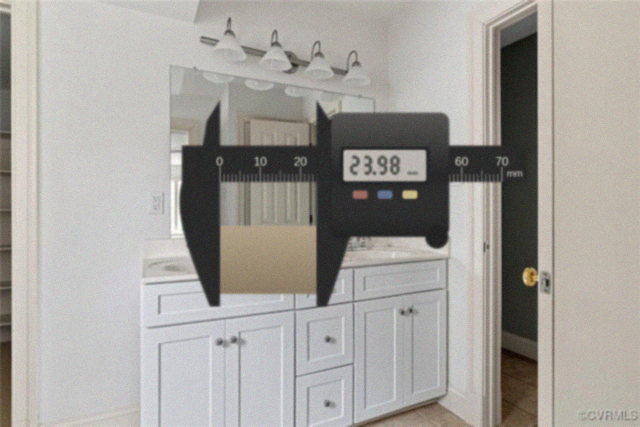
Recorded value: {"value": 23.98, "unit": "mm"}
